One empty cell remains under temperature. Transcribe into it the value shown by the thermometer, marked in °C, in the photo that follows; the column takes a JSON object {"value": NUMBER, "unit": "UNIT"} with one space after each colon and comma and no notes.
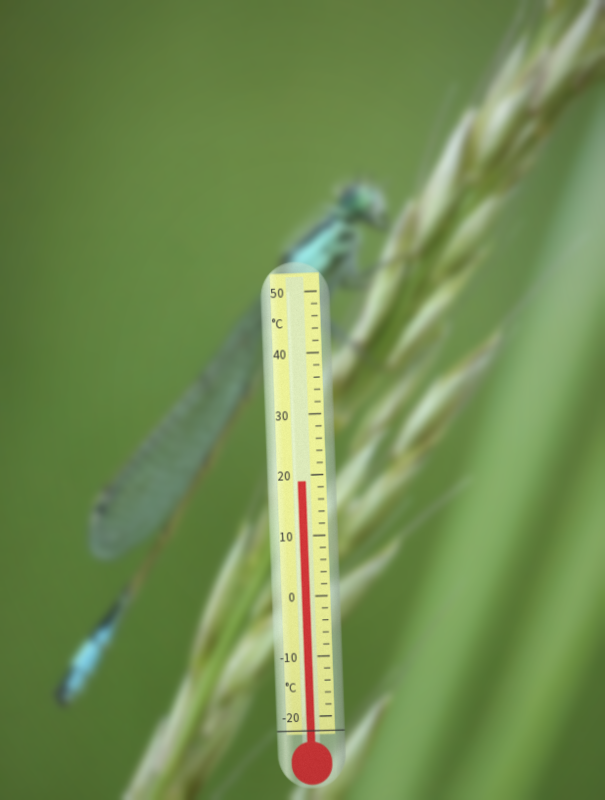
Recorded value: {"value": 19, "unit": "°C"}
